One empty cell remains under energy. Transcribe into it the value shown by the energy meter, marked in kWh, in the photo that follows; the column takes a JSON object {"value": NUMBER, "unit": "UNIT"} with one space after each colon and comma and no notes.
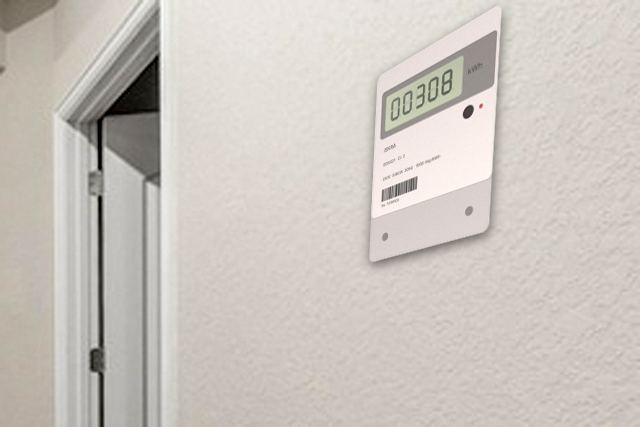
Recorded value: {"value": 308, "unit": "kWh"}
